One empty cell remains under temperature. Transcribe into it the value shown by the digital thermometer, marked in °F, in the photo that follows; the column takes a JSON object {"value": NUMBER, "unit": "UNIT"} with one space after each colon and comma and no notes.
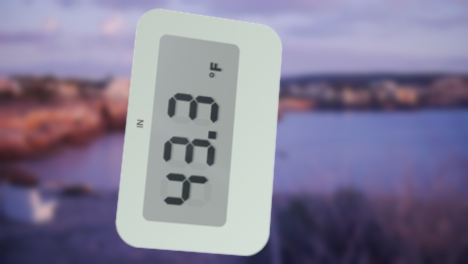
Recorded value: {"value": 43.3, "unit": "°F"}
